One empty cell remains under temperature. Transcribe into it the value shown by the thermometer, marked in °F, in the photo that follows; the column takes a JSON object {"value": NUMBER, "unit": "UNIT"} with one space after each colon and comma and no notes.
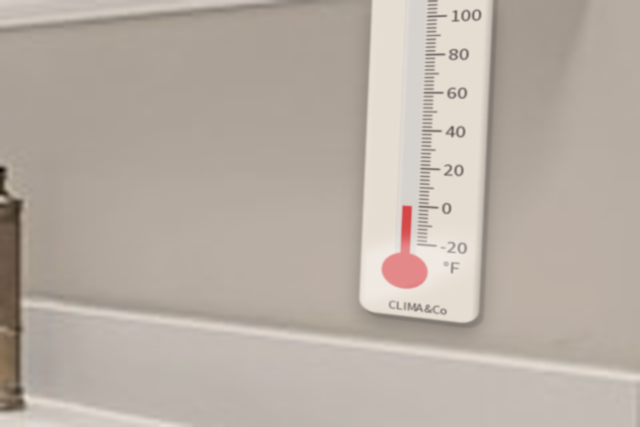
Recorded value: {"value": 0, "unit": "°F"}
